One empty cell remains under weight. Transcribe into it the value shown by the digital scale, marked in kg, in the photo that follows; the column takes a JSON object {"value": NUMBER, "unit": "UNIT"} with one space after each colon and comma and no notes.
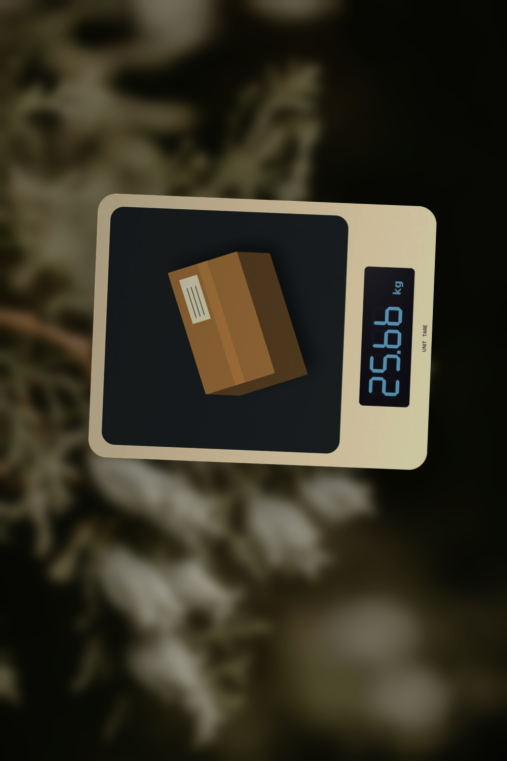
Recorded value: {"value": 25.66, "unit": "kg"}
